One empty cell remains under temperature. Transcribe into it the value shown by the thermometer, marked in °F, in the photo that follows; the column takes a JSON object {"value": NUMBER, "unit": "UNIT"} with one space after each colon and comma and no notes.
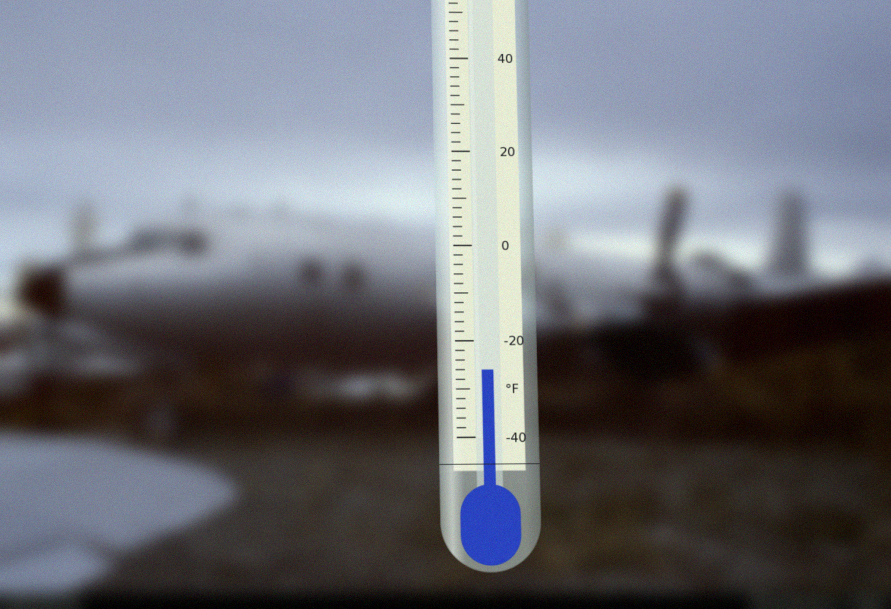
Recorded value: {"value": -26, "unit": "°F"}
